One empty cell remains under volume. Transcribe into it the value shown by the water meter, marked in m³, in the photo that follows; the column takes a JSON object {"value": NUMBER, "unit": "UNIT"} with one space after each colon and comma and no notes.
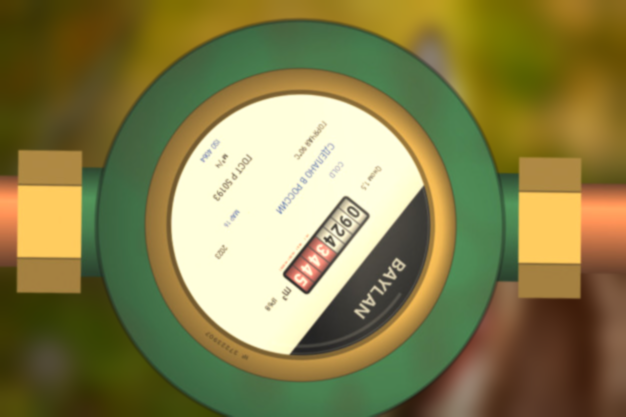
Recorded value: {"value": 924.3445, "unit": "m³"}
